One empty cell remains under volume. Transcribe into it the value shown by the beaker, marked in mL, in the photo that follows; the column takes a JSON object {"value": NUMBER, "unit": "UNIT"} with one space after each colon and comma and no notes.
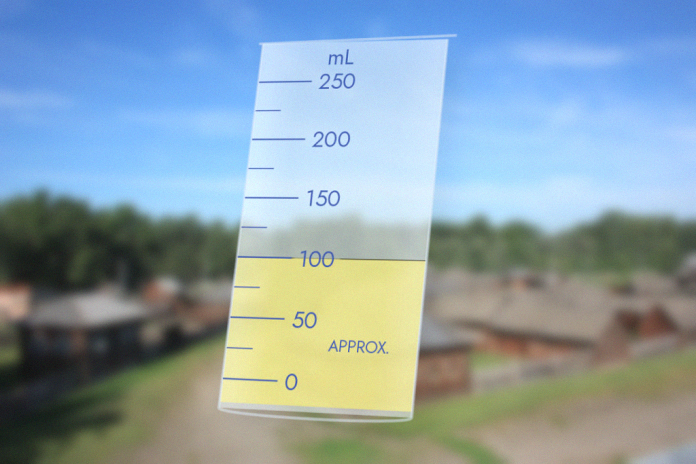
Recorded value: {"value": 100, "unit": "mL"}
